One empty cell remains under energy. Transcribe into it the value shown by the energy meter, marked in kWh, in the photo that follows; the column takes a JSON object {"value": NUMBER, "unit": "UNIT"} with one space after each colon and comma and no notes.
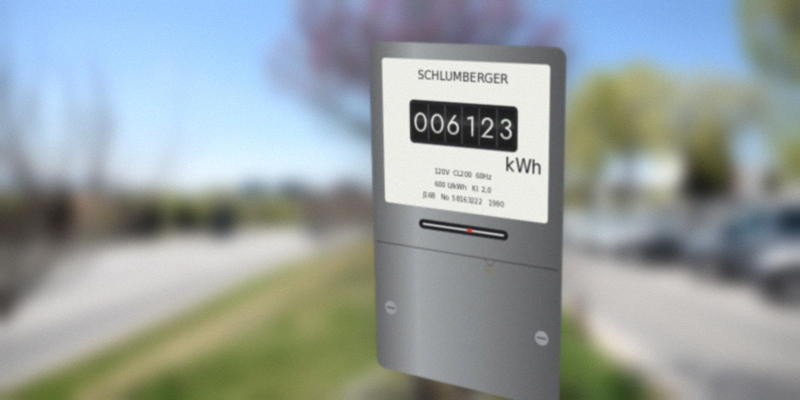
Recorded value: {"value": 6123, "unit": "kWh"}
